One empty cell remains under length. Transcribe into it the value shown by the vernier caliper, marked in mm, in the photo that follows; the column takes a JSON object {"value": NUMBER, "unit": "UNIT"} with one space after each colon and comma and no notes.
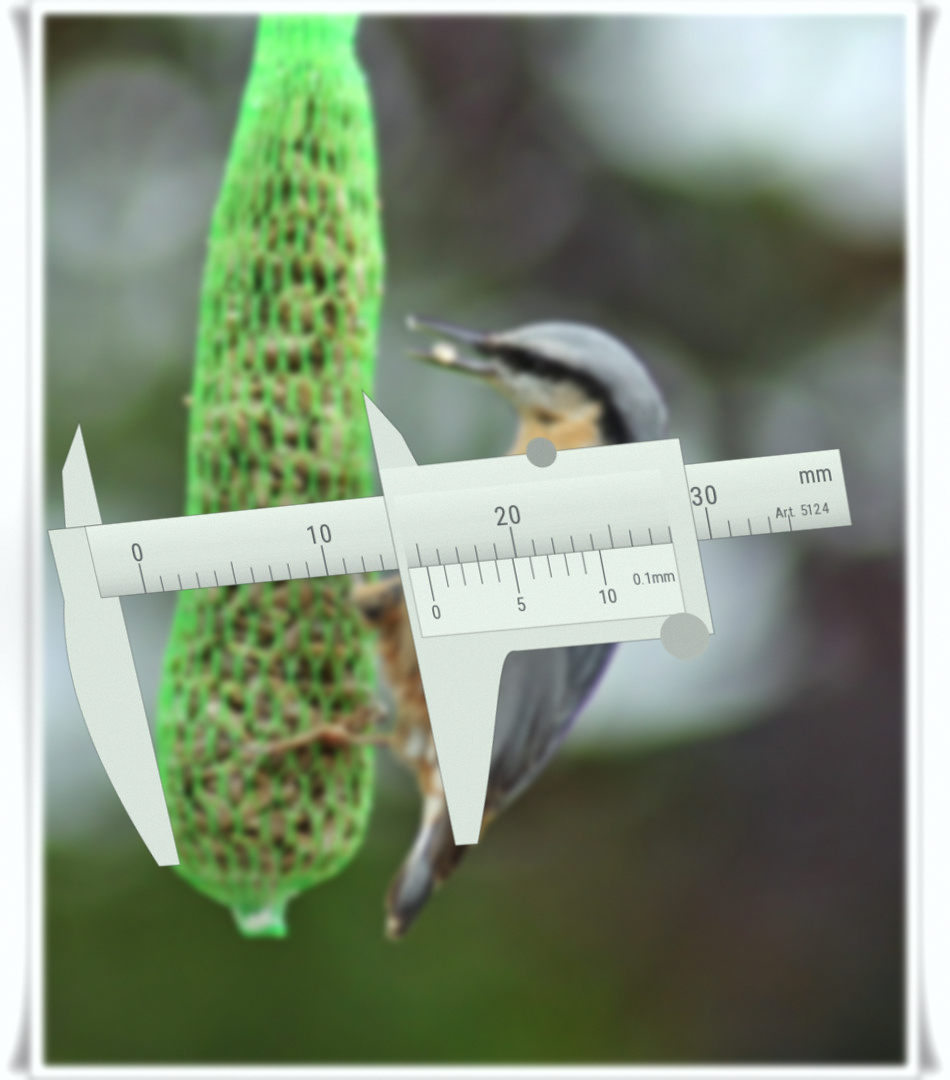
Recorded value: {"value": 15.3, "unit": "mm"}
